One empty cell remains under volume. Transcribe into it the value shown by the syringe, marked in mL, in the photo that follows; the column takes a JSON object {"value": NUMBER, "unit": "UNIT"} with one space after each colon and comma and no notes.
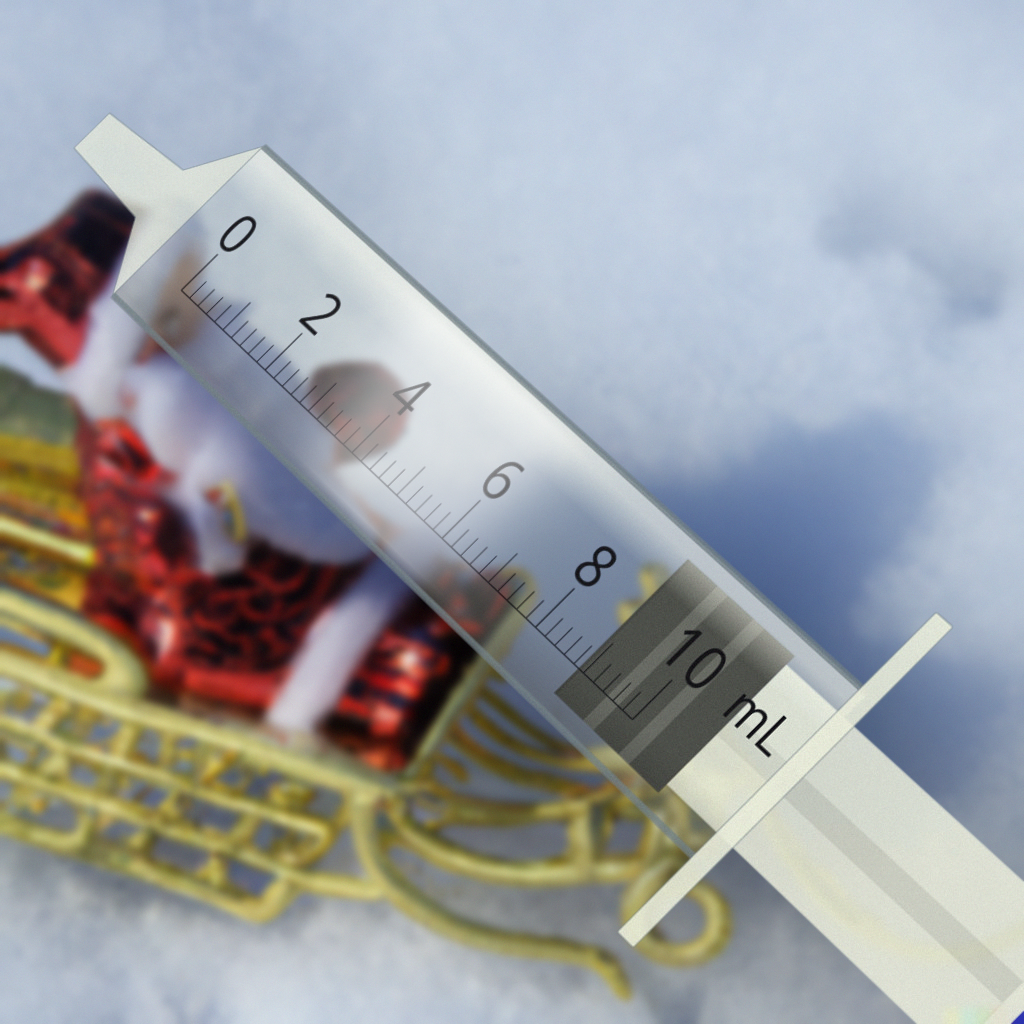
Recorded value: {"value": 8.9, "unit": "mL"}
